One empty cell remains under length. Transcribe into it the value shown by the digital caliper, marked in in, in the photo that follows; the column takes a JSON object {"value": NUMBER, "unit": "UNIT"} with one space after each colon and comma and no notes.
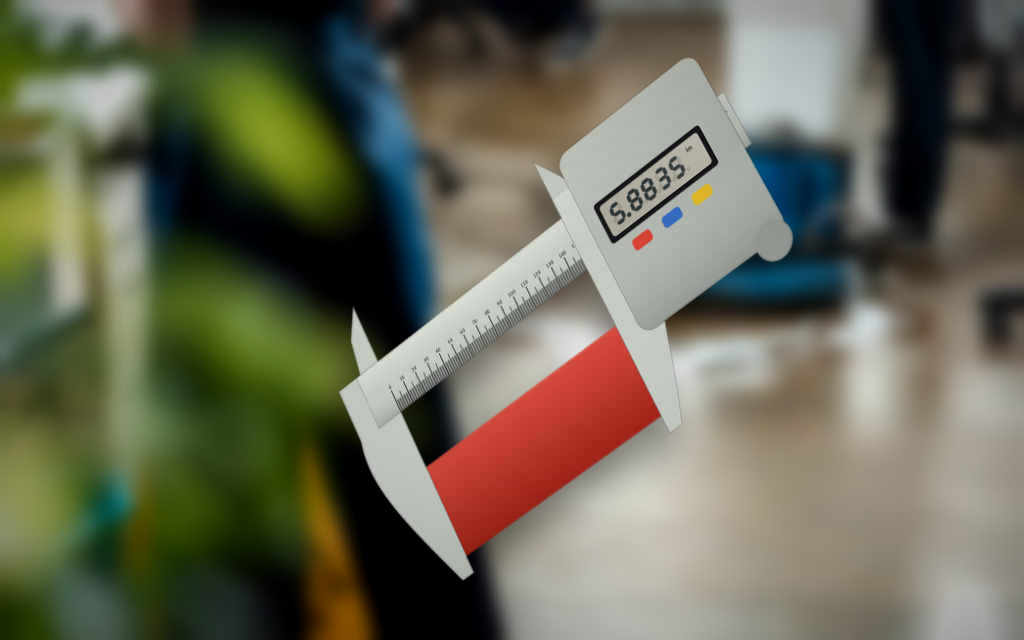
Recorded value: {"value": 5.8835, "unit": "in"}
